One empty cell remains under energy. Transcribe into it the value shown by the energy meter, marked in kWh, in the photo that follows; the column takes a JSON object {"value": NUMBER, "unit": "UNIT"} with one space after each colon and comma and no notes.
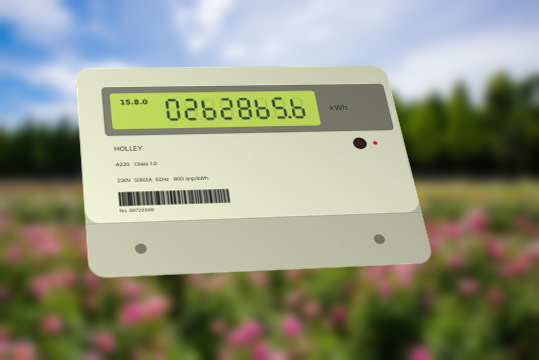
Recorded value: {"value": 262865.6, "unit": "kWh"}
